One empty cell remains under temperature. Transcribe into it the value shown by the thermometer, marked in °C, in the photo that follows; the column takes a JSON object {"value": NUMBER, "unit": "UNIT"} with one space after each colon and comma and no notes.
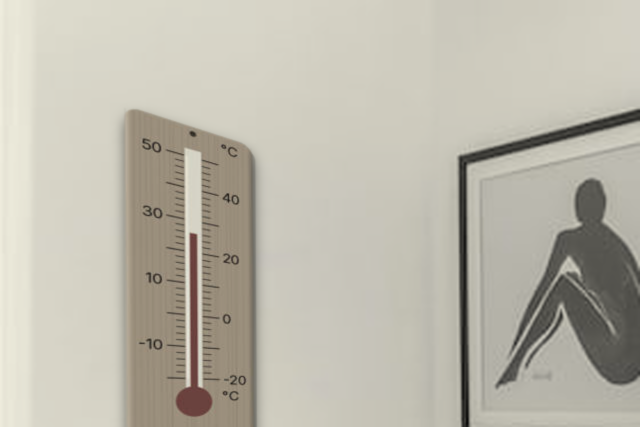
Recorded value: {"value": 26, "unit": "°C"}
